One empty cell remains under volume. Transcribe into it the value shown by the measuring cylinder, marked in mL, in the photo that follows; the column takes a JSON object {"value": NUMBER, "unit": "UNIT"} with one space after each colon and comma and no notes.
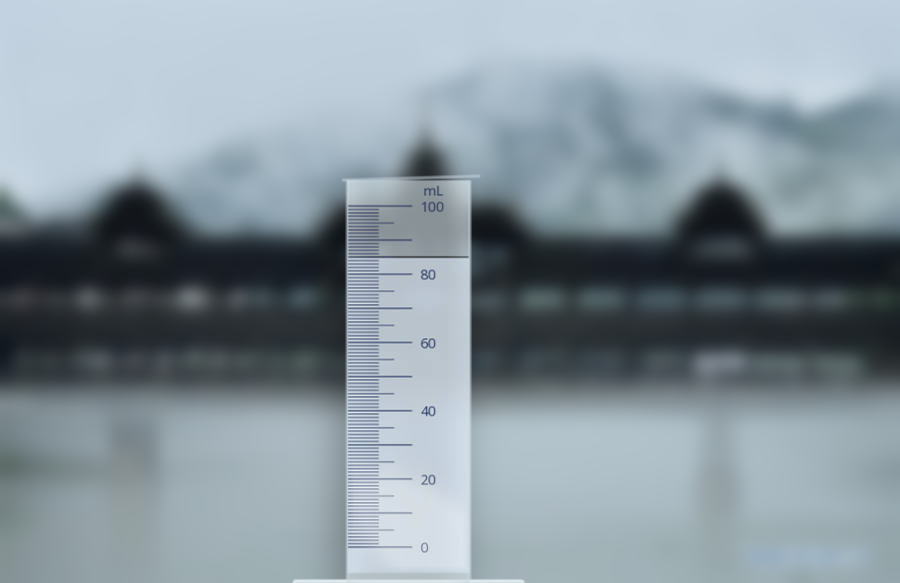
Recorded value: {"value": 85, "unit": "mL"}
